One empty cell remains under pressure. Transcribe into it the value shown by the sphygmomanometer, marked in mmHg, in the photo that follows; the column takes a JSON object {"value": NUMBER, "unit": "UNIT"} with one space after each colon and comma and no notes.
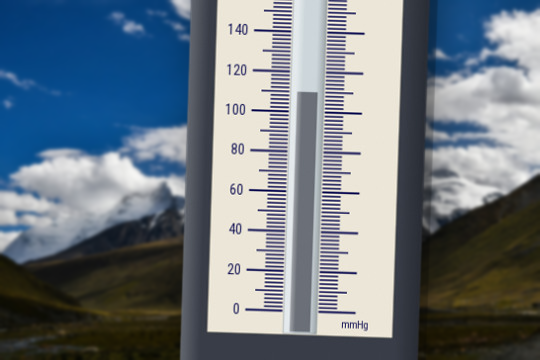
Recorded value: {"value": 110, "unit": "mmHg"}
